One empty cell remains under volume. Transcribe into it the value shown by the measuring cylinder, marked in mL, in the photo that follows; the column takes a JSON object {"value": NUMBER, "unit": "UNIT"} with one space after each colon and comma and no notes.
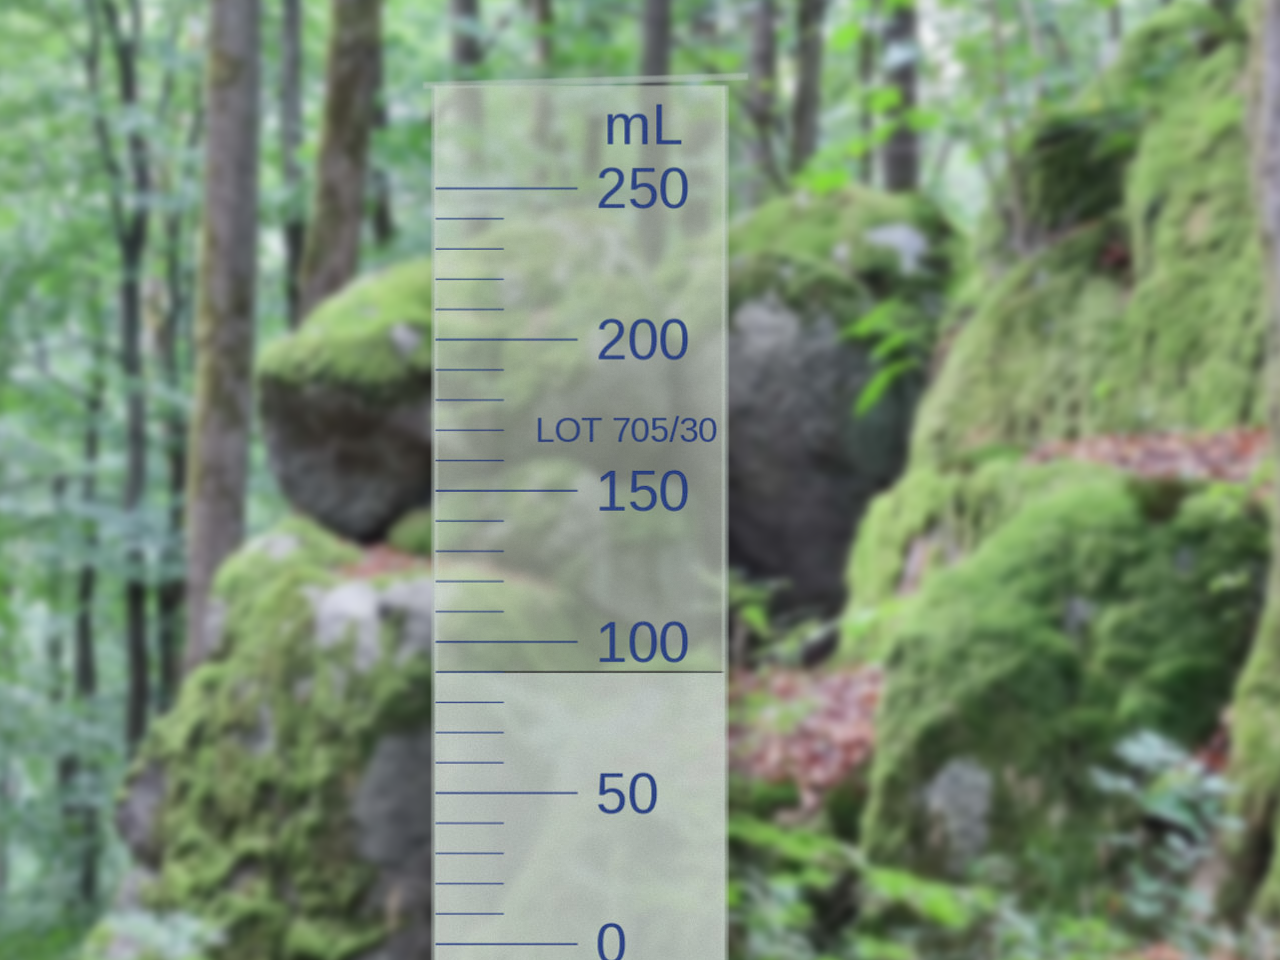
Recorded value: {"value": 90, "unit": "mL"}
